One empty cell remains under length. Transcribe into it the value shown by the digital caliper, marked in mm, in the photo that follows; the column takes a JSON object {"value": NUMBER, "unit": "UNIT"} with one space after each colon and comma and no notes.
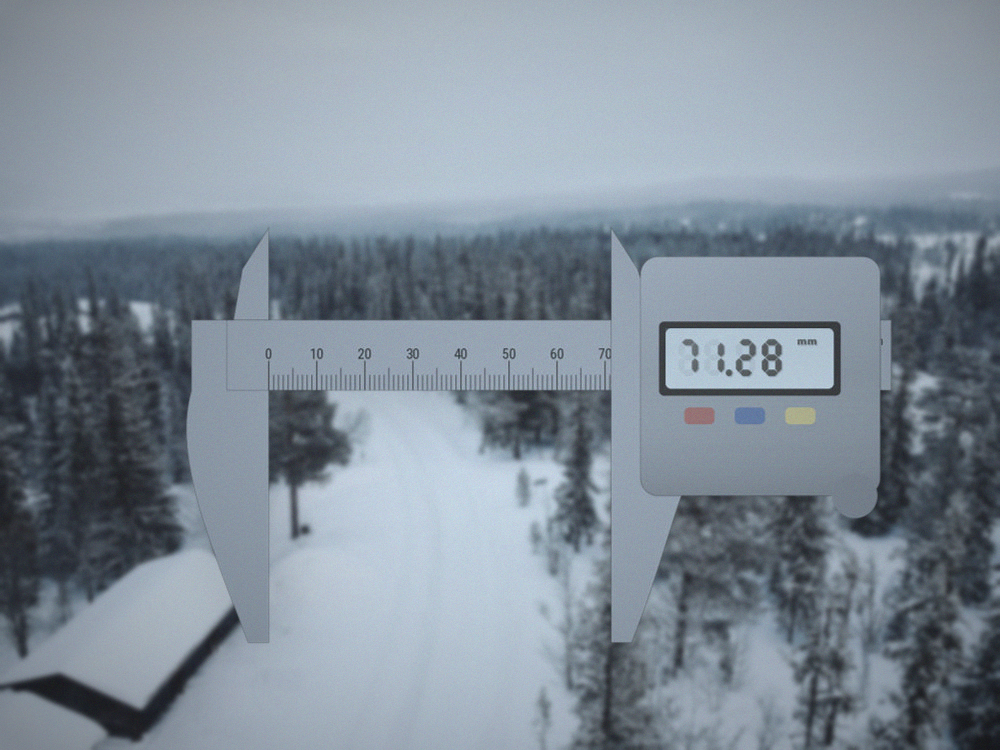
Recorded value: {"value": 71.28, "unit": "mm"}
